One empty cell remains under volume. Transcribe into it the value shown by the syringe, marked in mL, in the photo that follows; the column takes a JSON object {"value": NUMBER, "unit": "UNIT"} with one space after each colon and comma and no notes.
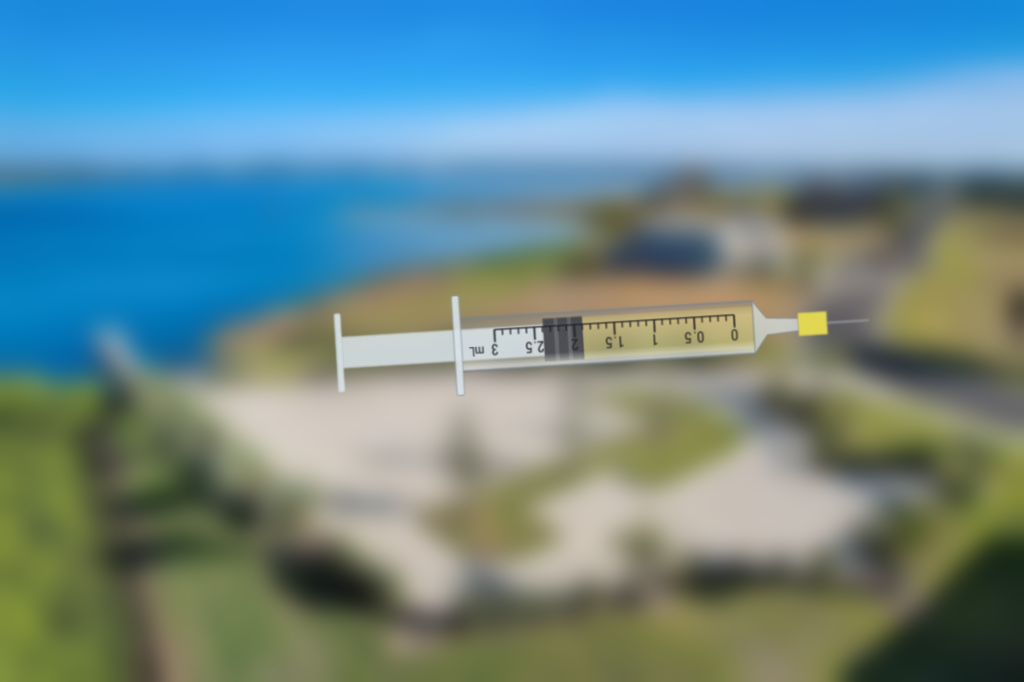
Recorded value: {"value": 1.9, "unit": "mL"}
